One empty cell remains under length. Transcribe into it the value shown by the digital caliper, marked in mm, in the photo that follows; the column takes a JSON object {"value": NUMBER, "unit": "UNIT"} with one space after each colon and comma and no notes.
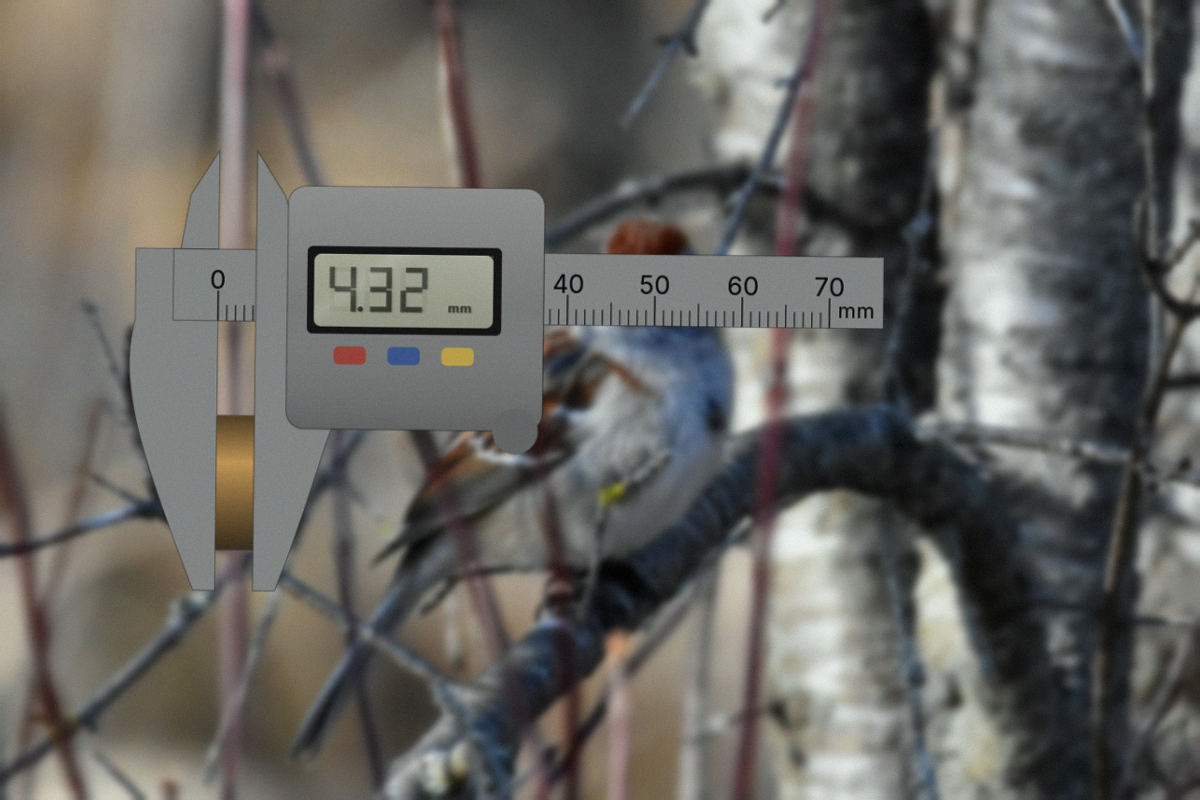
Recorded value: {"value": 4.32, "unit": "mm"}
